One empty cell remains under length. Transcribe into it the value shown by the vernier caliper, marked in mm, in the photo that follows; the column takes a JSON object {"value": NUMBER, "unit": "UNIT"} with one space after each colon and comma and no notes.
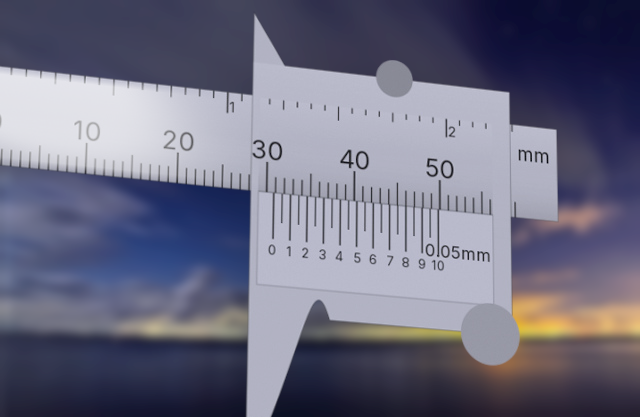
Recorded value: {"value": 30.8, "unit": "mm"}
